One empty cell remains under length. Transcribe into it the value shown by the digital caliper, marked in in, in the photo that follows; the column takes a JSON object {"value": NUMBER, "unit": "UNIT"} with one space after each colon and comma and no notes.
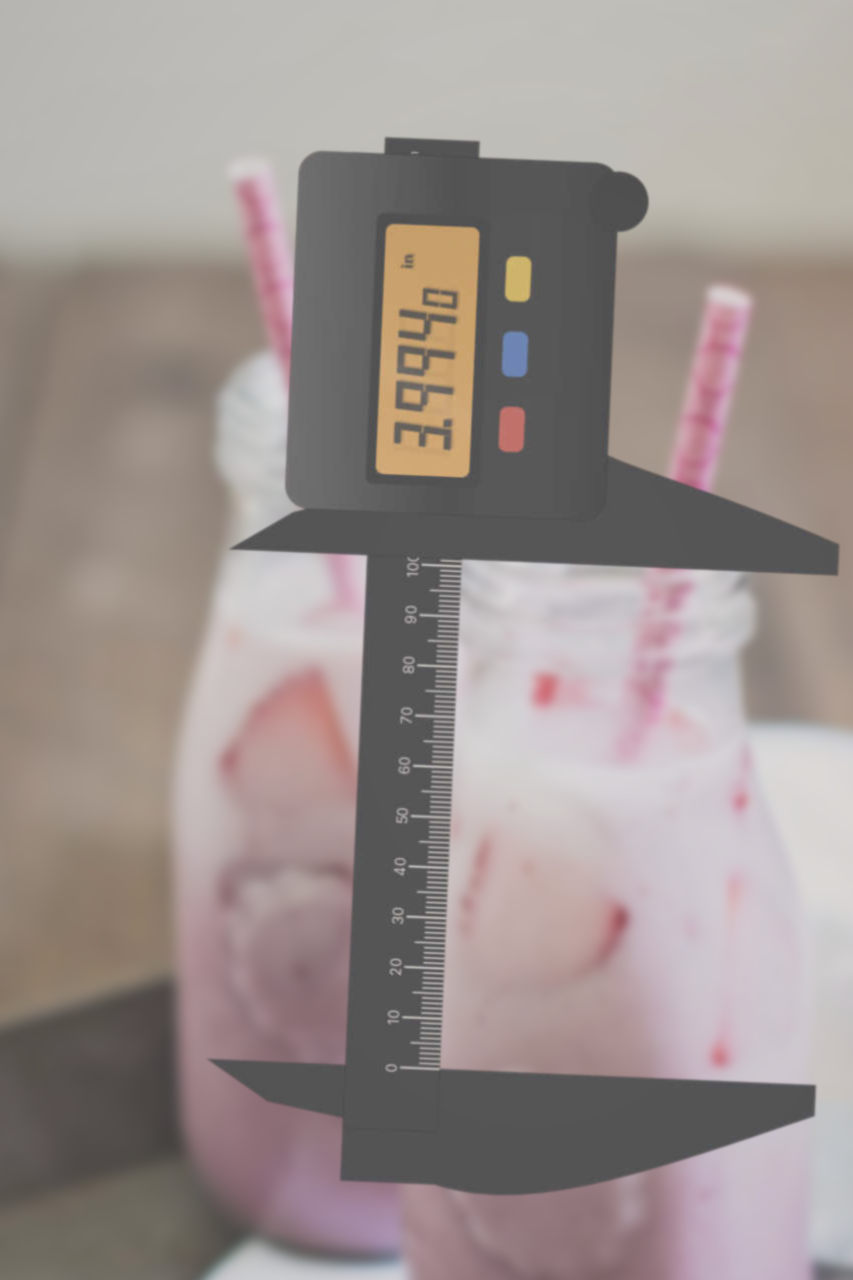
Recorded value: {"value": 3.9940, "unit": "in"}
